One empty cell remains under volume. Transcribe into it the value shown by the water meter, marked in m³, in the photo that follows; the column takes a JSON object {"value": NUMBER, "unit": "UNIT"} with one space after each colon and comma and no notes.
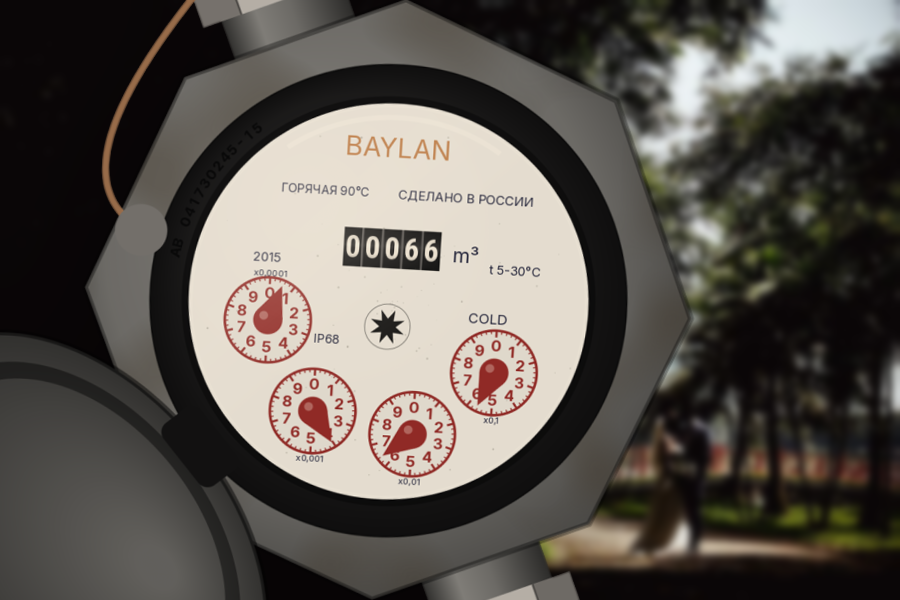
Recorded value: {"value": 66.5640, "unit": "m³"}
